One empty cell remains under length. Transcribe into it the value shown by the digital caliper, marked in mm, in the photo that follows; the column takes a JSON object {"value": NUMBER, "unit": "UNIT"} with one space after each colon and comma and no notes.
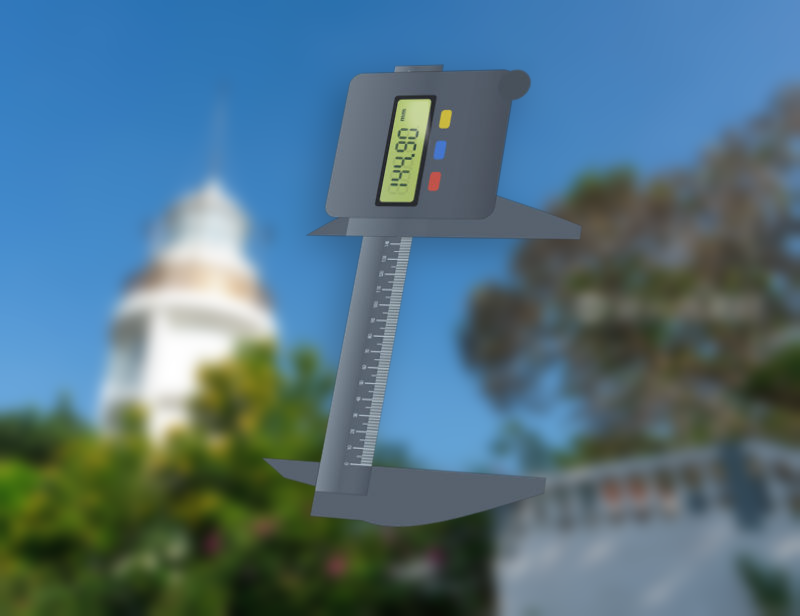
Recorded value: {"value": 144.90, "unit": "mm"}
